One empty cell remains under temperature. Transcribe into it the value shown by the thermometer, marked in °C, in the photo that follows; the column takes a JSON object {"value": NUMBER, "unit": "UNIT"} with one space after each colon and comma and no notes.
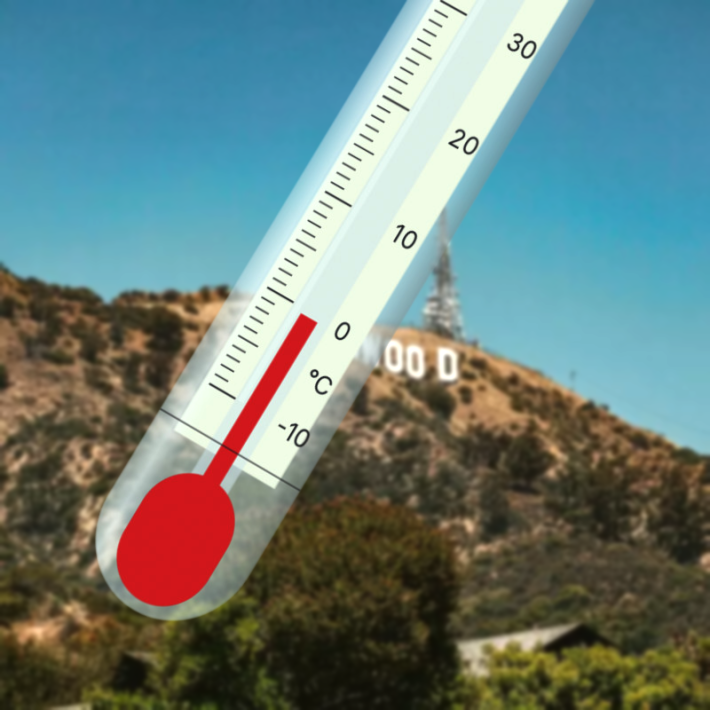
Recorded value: {"value": -0.5, "unit": "°C"}
